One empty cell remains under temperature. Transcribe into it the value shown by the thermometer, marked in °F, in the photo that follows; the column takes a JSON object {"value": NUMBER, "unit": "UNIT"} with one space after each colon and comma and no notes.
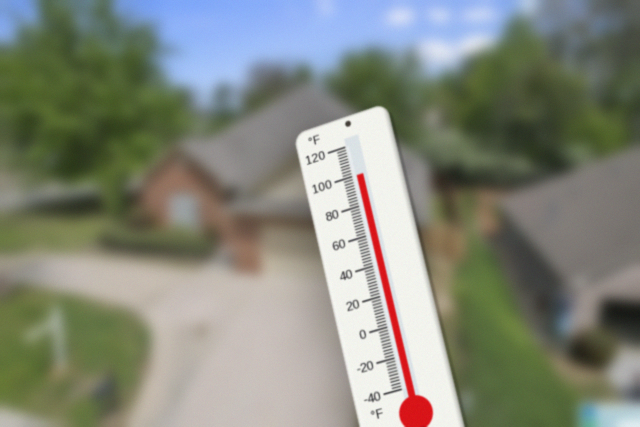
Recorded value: {"value": 100, "unit": "°F"}
